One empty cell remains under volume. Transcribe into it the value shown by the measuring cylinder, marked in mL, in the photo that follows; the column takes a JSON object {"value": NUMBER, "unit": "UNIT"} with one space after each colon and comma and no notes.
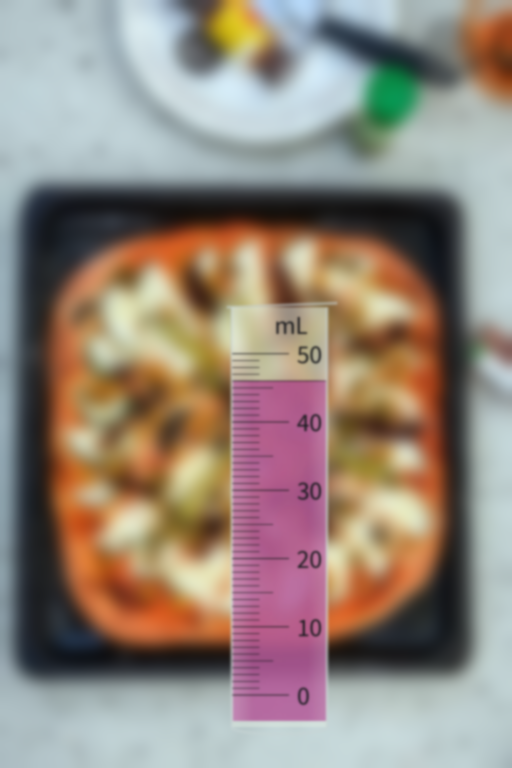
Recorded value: {"value": 46, "unit": "mL"}
